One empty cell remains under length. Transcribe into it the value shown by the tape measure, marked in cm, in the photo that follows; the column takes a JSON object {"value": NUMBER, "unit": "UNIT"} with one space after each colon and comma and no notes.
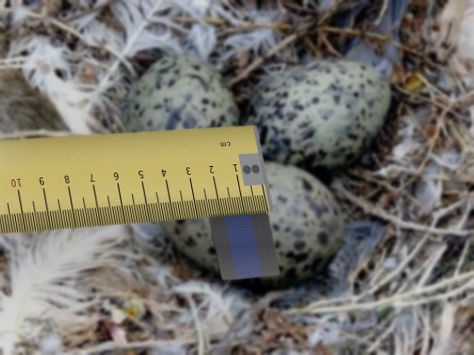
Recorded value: {"value": 2.5, "unit": "cm"}
